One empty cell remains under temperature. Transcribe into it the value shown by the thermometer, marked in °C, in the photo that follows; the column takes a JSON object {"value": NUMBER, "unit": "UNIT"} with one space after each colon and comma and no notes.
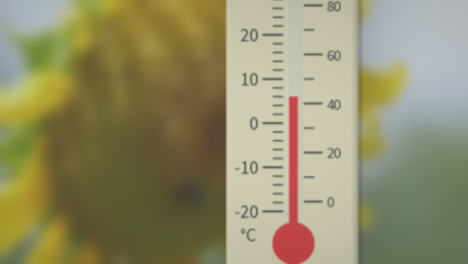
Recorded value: {"value": 6, "unit": "°C"}
